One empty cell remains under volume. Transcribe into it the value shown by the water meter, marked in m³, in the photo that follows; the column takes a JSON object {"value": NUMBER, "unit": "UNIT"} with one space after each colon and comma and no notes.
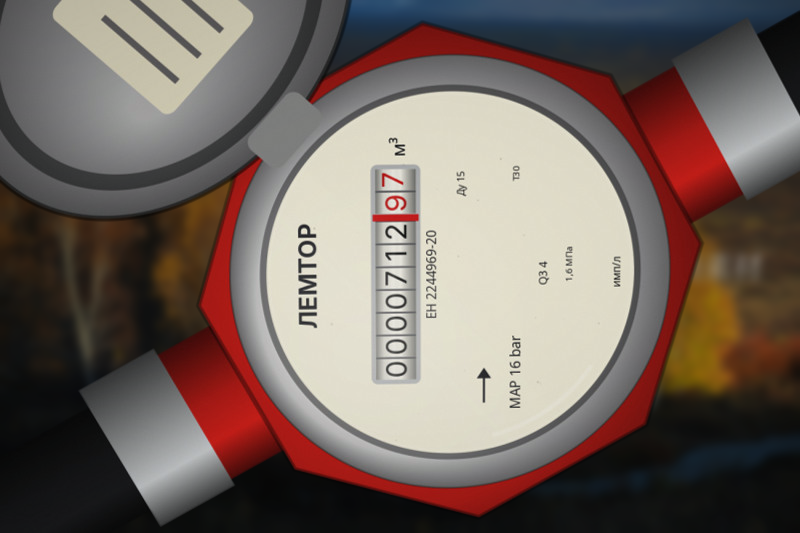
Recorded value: {"value": 712.97, "unit": "m³"}
